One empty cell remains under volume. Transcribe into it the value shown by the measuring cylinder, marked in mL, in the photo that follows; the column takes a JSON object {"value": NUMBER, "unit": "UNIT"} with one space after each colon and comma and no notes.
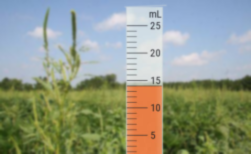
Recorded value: {"value": 14, "unit": "mL"}
